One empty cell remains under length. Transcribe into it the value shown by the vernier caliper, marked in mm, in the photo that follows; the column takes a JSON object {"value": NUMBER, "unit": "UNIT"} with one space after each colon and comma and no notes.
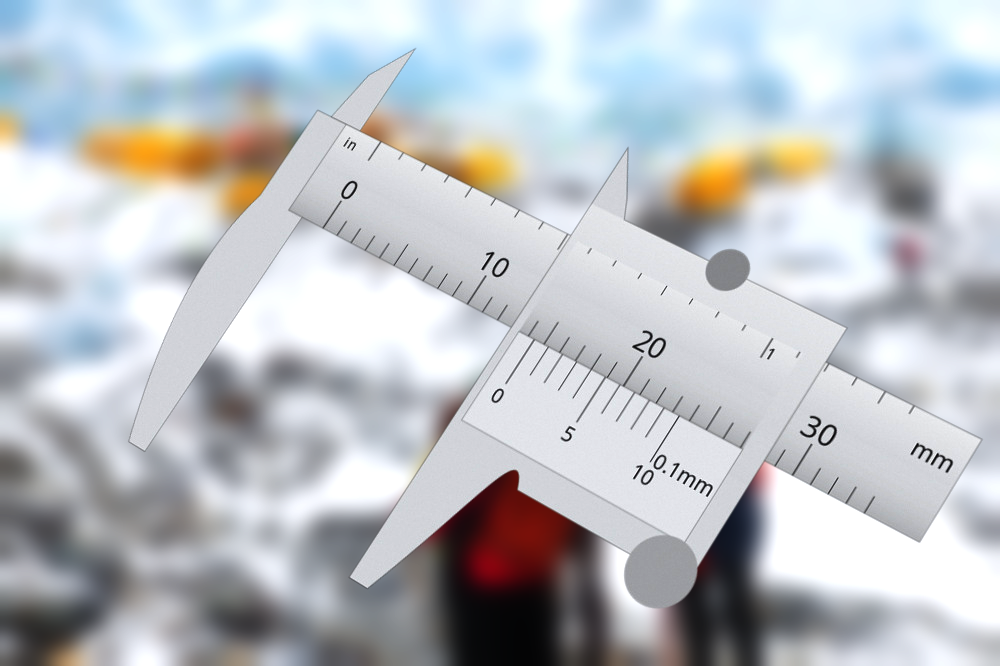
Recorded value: {"value": 14.4, "unit": "mm"}
